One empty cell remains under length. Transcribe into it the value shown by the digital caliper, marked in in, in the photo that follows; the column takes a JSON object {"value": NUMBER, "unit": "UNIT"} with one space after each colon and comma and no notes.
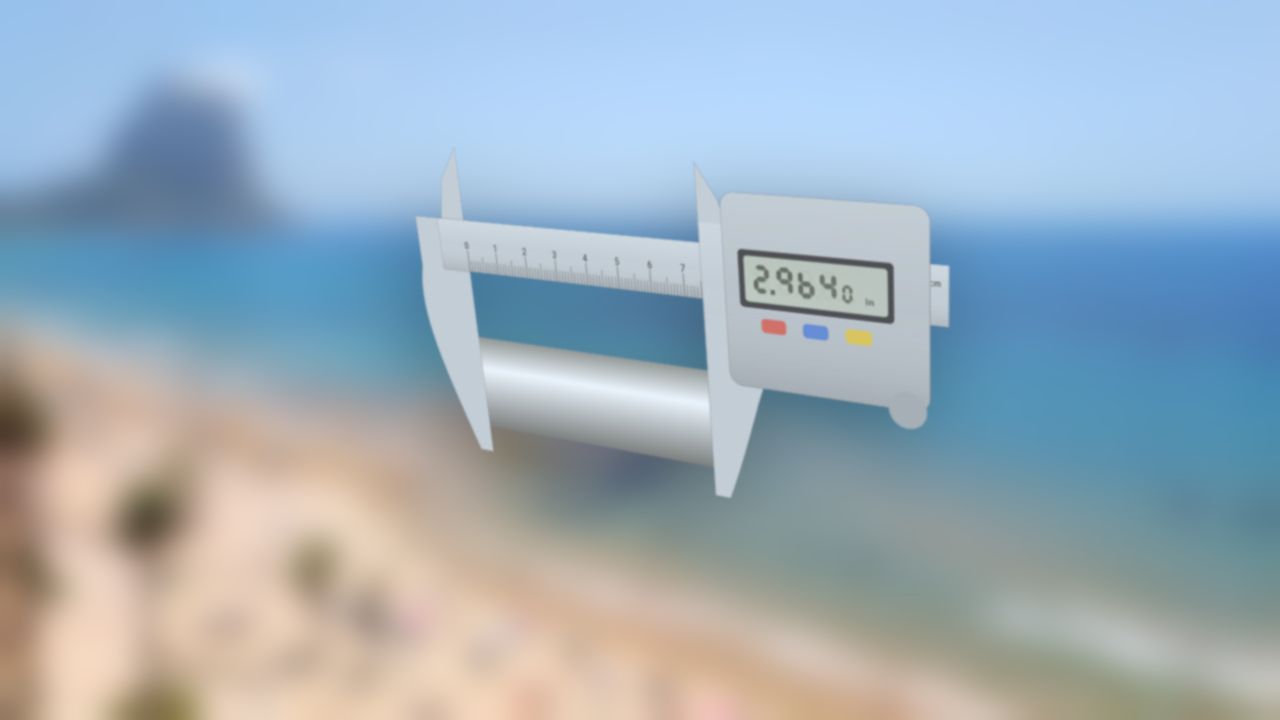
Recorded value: {"value": 2.9640, "unit": "in"}
